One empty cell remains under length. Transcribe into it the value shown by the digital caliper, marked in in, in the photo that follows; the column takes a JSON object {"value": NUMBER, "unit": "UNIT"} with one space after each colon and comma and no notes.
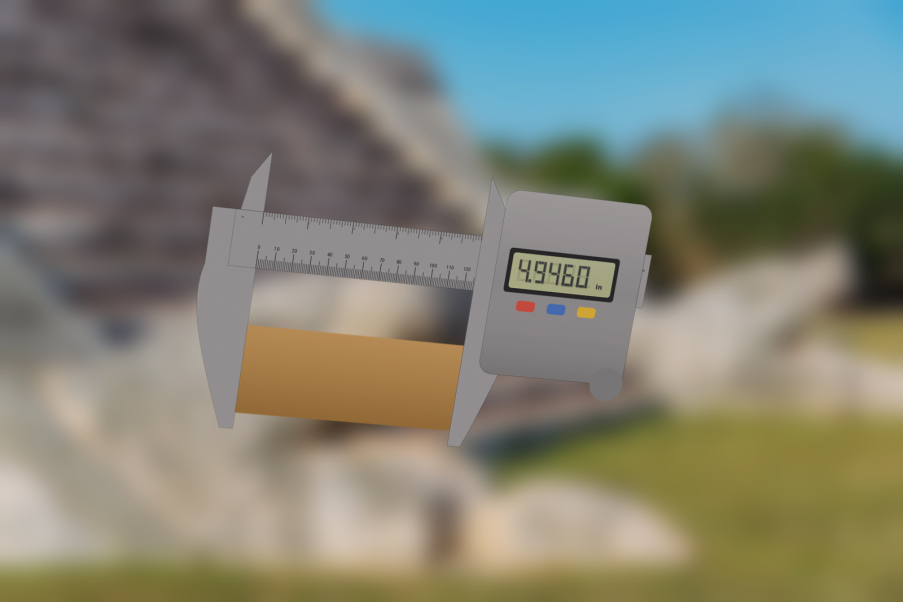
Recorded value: {"value": 4.9460, "unit": "in"}
